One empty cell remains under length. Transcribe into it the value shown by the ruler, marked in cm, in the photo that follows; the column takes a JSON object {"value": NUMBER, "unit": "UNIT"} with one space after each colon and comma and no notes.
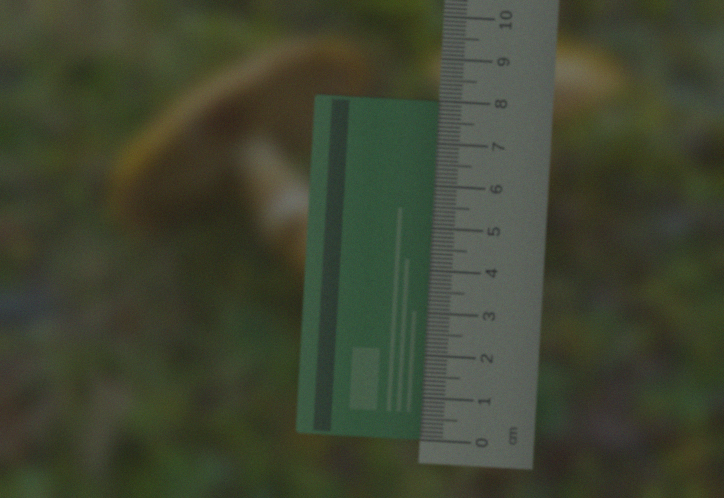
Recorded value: {"value": 8, "unit": "cm"}
